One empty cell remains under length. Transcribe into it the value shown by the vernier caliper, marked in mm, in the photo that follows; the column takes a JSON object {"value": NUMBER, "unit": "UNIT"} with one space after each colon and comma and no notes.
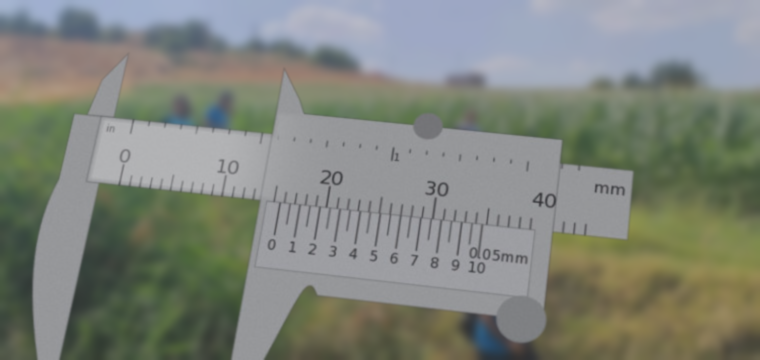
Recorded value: {"value": 15.6, "unit": "mm"}
